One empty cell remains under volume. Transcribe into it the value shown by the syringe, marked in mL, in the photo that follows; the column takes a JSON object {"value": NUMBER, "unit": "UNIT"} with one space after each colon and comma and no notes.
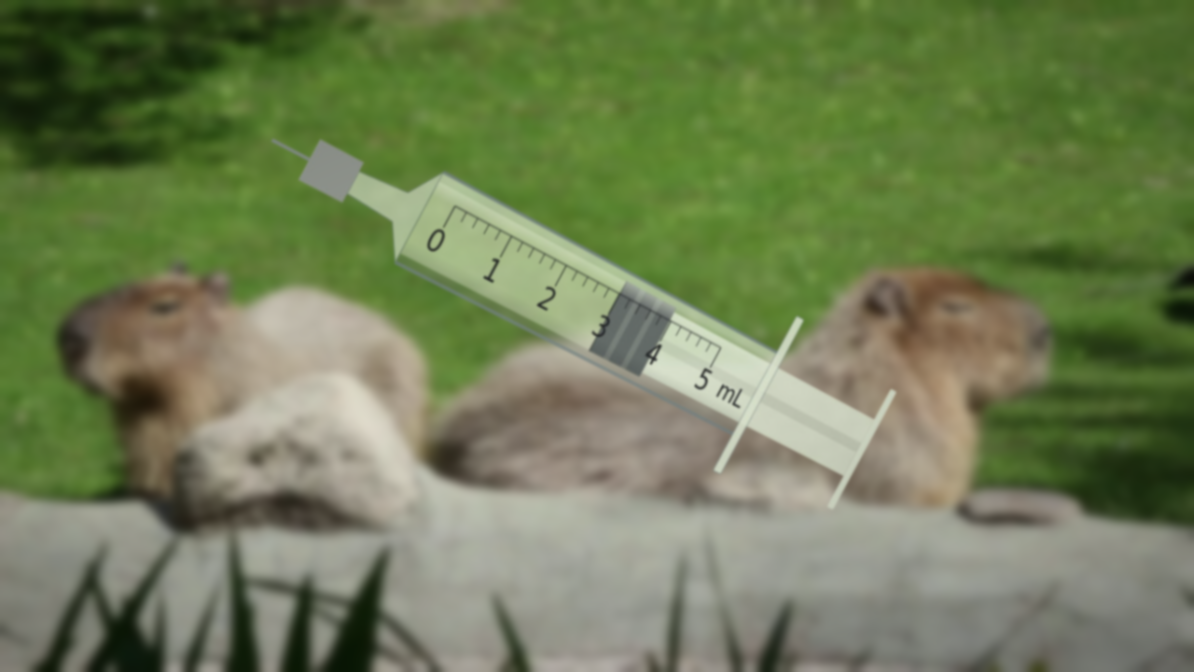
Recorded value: {"value": 3, "unit": "mL"}
